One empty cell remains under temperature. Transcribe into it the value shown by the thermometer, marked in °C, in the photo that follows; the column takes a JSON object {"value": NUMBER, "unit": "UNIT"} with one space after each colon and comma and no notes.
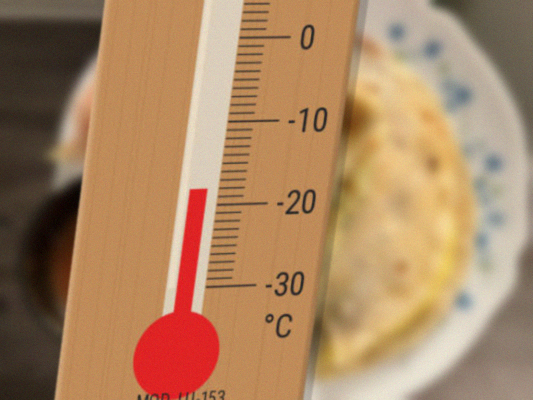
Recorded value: {"value": -18, "unit": "°C"}
